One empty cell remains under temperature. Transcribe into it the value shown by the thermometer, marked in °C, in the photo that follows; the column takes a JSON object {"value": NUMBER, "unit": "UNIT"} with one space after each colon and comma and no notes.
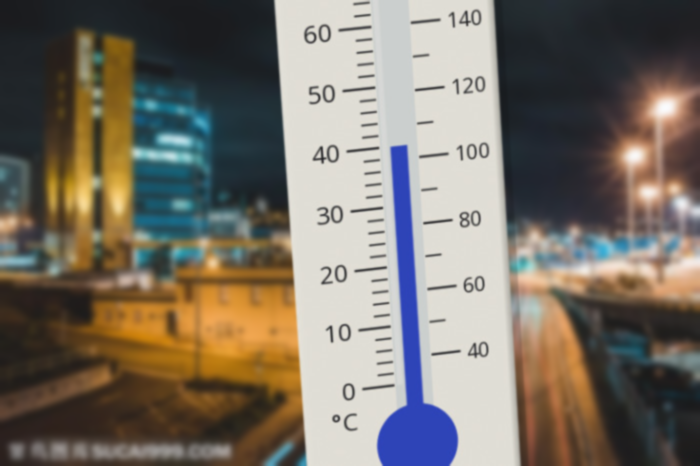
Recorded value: {"value": 40, "unit": "°C"}
